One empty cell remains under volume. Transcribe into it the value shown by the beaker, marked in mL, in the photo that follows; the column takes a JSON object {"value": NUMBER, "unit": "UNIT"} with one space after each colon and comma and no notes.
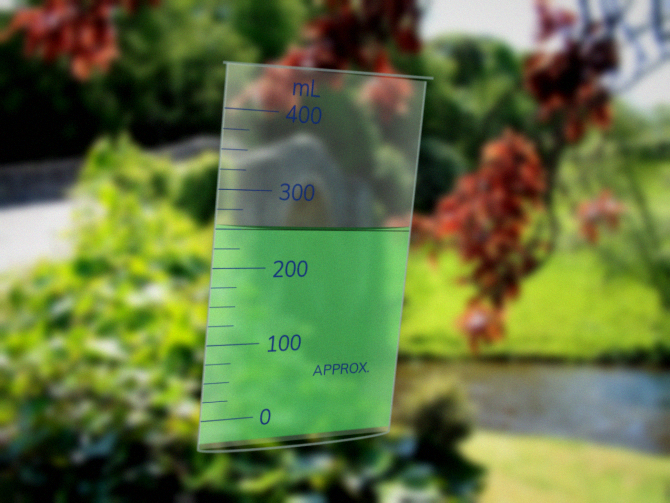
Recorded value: {"value": 250, "unit": "mL"}
